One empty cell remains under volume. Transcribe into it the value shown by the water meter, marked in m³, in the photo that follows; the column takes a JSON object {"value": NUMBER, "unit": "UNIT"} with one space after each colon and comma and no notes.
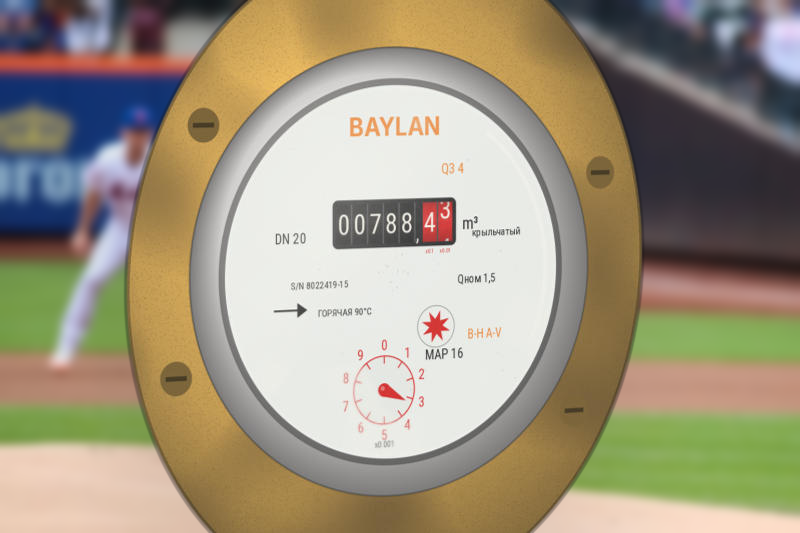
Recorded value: {"value": 788.433, "unit": "m³"}
